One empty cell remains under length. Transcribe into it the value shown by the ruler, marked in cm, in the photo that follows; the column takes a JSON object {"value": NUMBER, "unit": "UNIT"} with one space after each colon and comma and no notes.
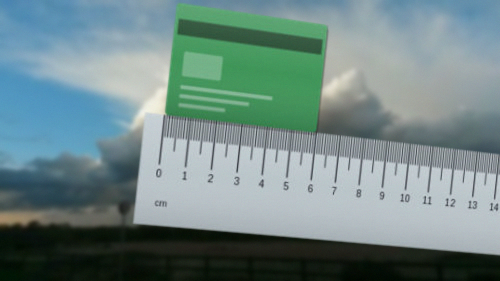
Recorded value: {"value": 6, "unit": "cm"}
